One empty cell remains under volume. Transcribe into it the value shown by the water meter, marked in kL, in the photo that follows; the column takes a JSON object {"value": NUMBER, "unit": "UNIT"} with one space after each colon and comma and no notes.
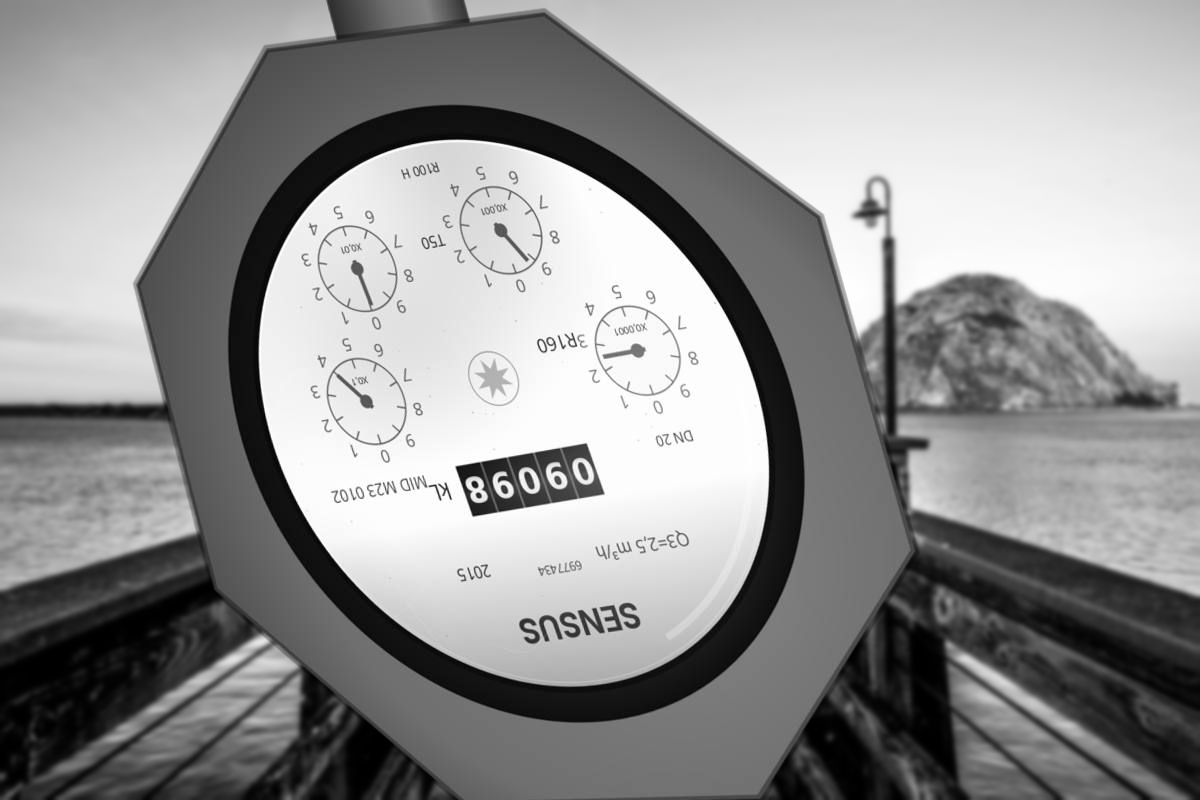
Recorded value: {"value": 9098.3992, "unit": "kL"}
